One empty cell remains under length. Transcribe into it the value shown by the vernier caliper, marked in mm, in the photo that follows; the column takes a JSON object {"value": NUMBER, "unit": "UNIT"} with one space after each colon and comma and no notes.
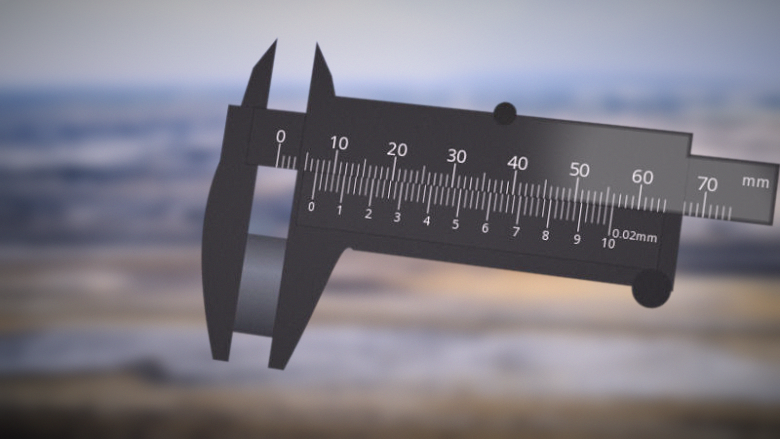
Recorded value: {"value": 7.0, "unit": "mm"}
